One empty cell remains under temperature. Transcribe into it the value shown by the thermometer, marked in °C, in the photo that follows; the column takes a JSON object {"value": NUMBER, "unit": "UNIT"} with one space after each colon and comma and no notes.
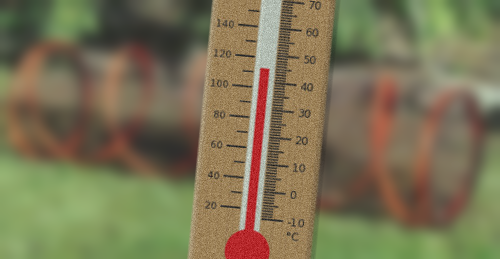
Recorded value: {"value": 45, "unit": "°C"}
